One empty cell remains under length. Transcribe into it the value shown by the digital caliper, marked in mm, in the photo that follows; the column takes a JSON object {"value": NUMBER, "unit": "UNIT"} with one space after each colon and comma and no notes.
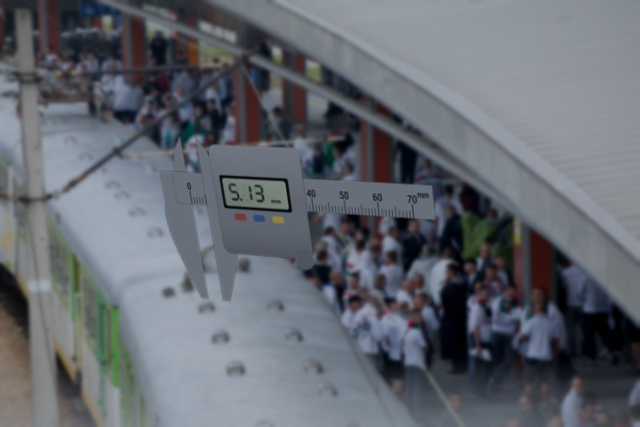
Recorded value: {"value": 5.13, "unit": "mm"}
